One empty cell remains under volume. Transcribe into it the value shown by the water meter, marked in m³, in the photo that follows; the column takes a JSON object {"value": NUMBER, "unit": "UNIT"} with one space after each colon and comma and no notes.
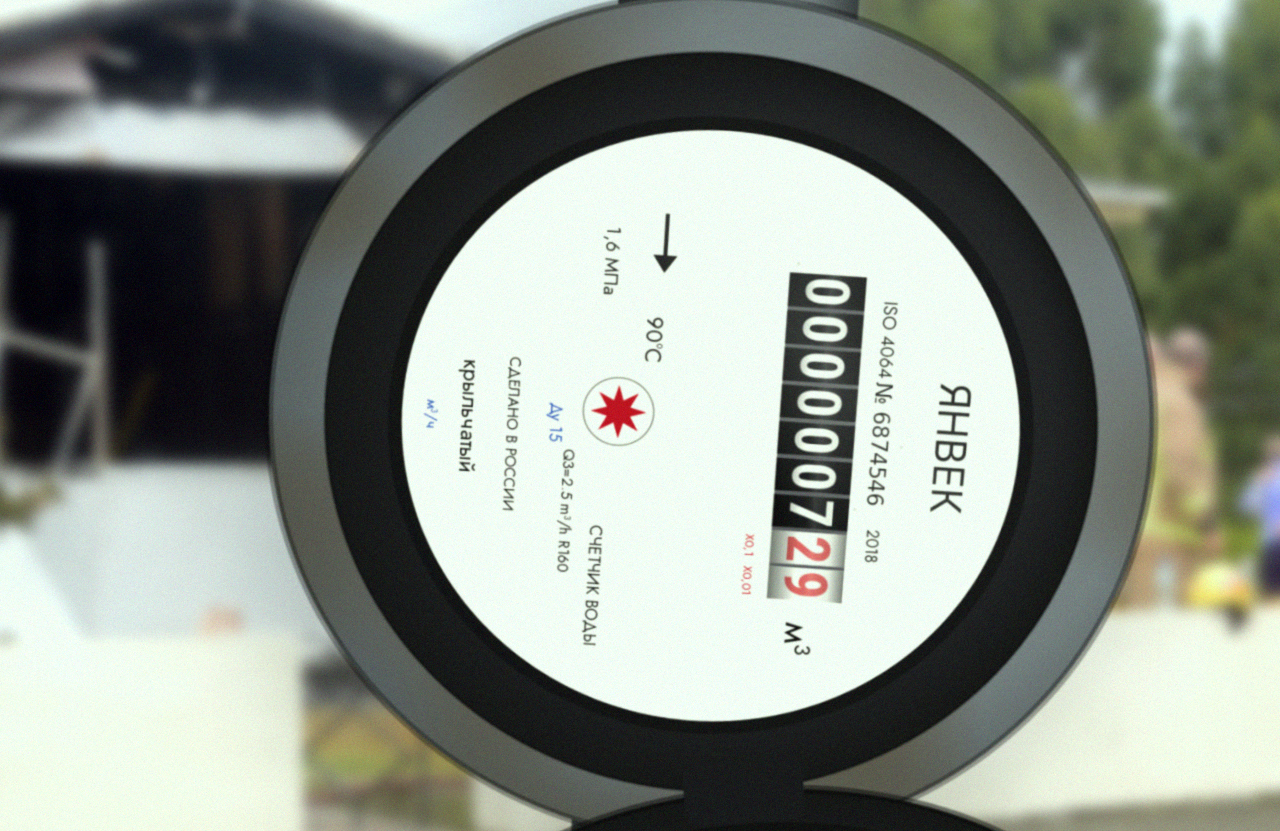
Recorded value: {"value": 7.29, "unit": "m³"}
